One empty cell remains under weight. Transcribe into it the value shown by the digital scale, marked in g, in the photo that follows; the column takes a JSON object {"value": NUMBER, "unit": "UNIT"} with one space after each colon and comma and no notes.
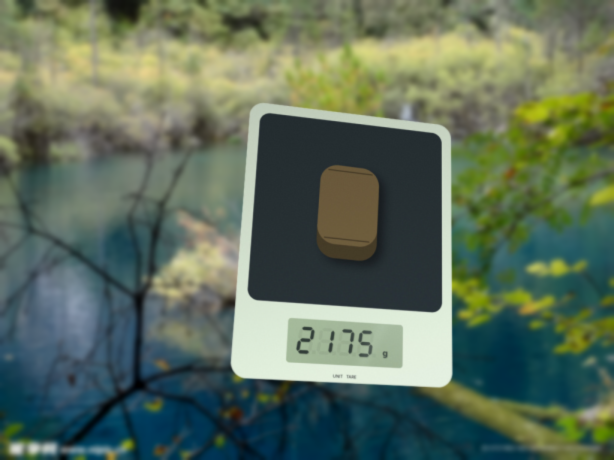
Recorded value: {"value": 2175, "unit": "g"}
